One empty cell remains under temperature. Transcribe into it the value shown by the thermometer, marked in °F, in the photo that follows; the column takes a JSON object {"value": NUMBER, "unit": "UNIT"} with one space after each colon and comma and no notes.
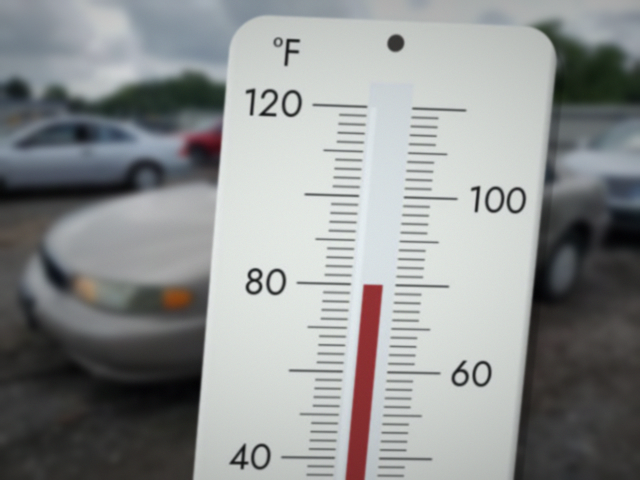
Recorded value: {"value": 80, "unit": "°F"}
